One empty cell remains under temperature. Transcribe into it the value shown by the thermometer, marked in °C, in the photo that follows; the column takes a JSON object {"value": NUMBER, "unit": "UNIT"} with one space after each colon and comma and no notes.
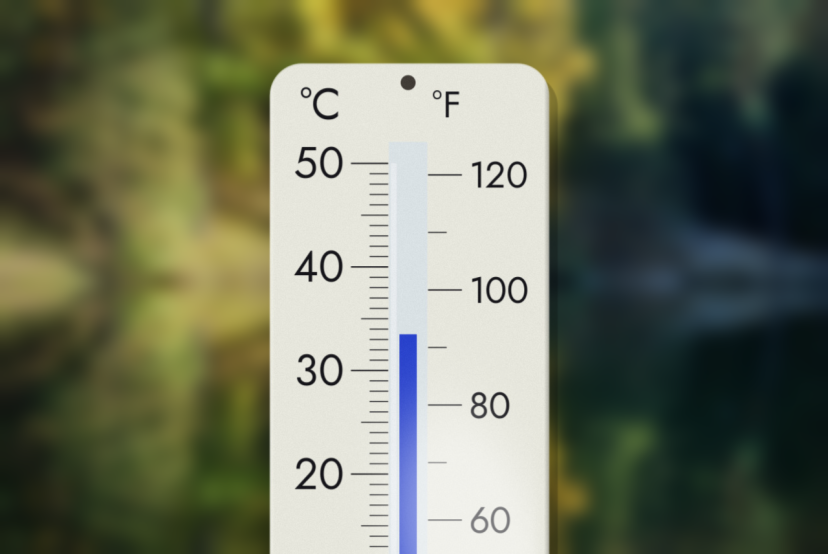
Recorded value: {"value": 33.5, "unit": "°C"}
